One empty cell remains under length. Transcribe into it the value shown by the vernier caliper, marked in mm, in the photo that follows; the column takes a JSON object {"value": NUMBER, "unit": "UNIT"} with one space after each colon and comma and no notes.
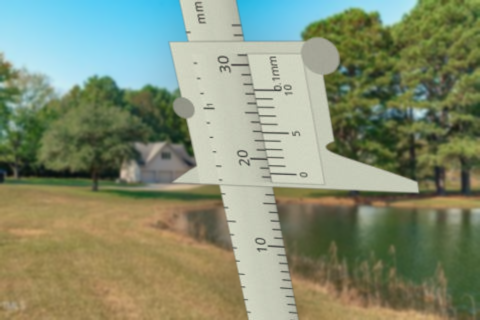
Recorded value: {"value": 18.4, "unit": "mm"}
